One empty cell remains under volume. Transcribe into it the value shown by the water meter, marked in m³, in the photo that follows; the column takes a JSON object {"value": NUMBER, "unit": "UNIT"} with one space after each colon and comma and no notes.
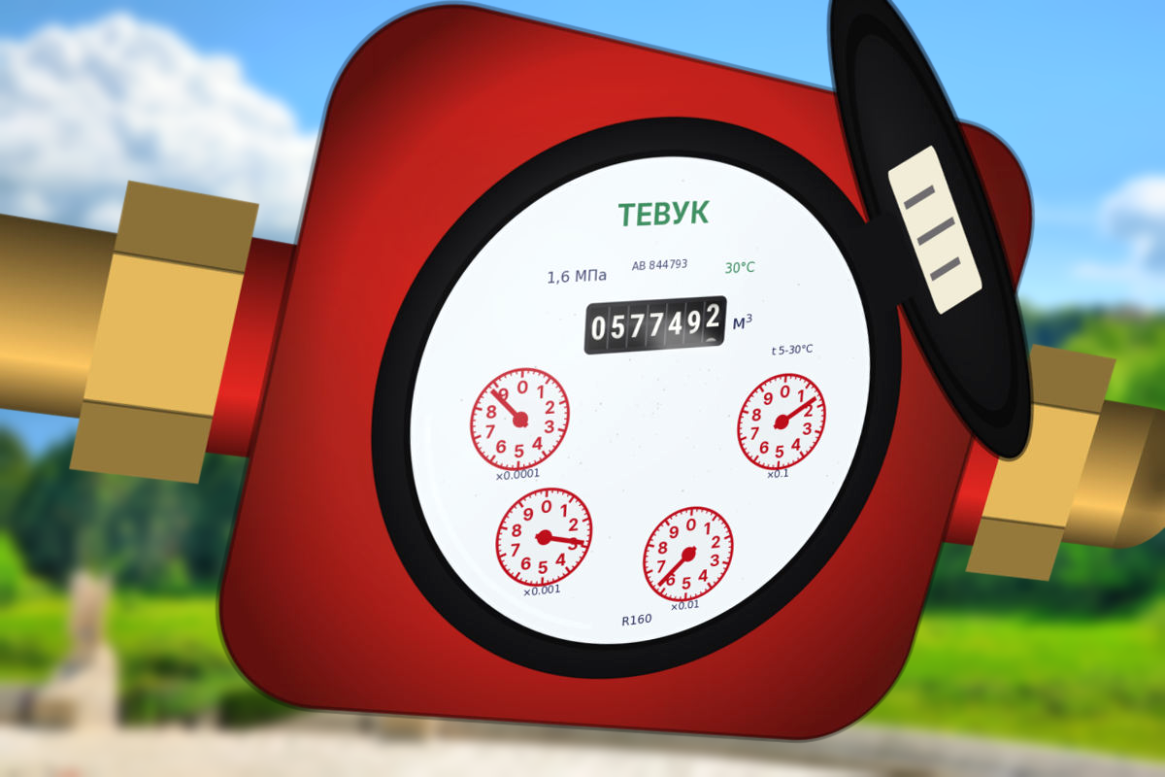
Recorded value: {"value": 577492.1628, "unit": "m³"}
